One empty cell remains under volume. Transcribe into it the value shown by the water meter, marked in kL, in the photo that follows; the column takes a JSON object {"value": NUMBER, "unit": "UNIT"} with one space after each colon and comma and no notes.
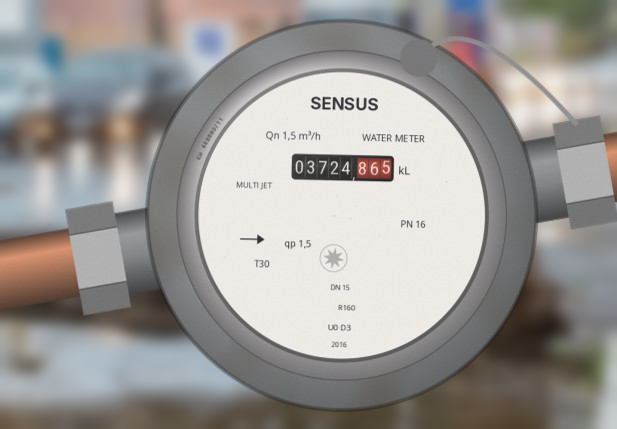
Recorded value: {"value": 3724.865, "unit": "kL"}
